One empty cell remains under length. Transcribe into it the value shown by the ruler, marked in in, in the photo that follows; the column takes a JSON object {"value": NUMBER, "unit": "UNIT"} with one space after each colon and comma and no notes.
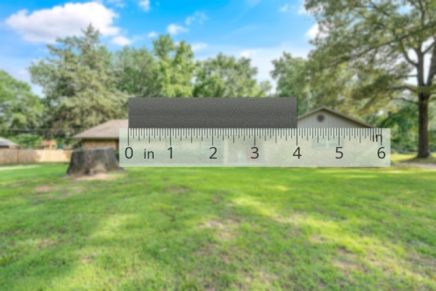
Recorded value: {"value": 4, "unit": "in"}
